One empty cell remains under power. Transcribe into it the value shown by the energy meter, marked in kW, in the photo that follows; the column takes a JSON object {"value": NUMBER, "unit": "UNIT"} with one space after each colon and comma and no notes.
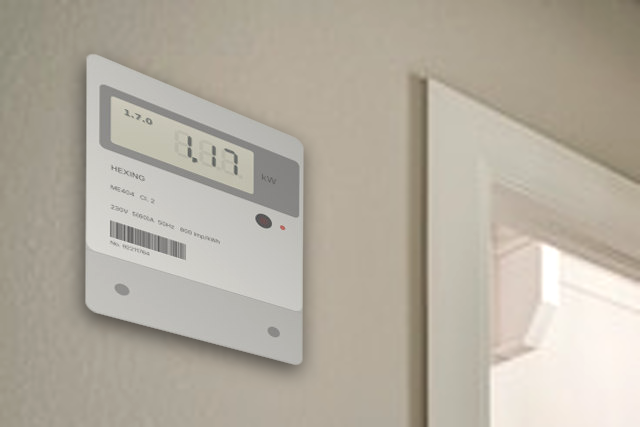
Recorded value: {"value": 1.17, "unit": "kW"}
